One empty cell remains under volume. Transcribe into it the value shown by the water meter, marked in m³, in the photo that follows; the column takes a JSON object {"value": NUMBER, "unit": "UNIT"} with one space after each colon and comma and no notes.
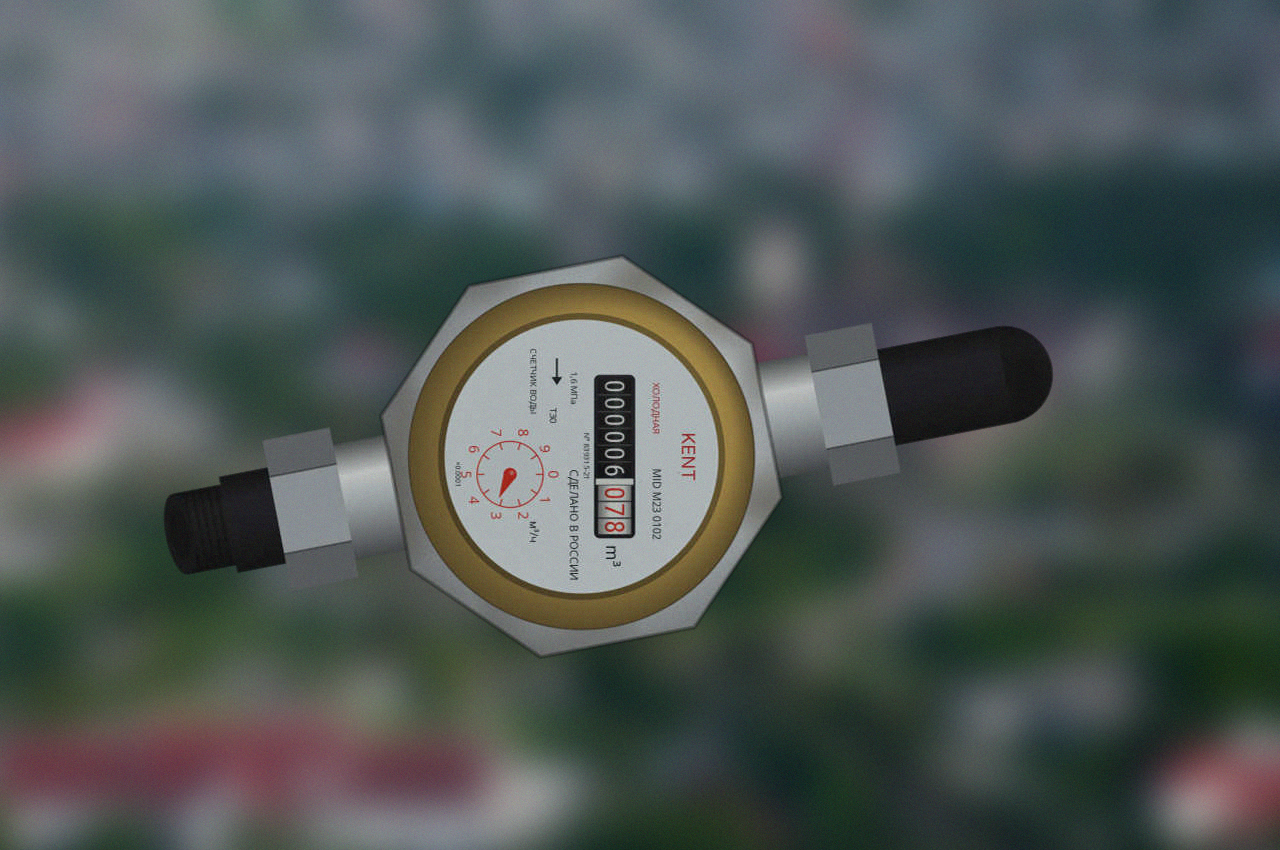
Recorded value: {"value": 6.0783, "unit": "m³"}
